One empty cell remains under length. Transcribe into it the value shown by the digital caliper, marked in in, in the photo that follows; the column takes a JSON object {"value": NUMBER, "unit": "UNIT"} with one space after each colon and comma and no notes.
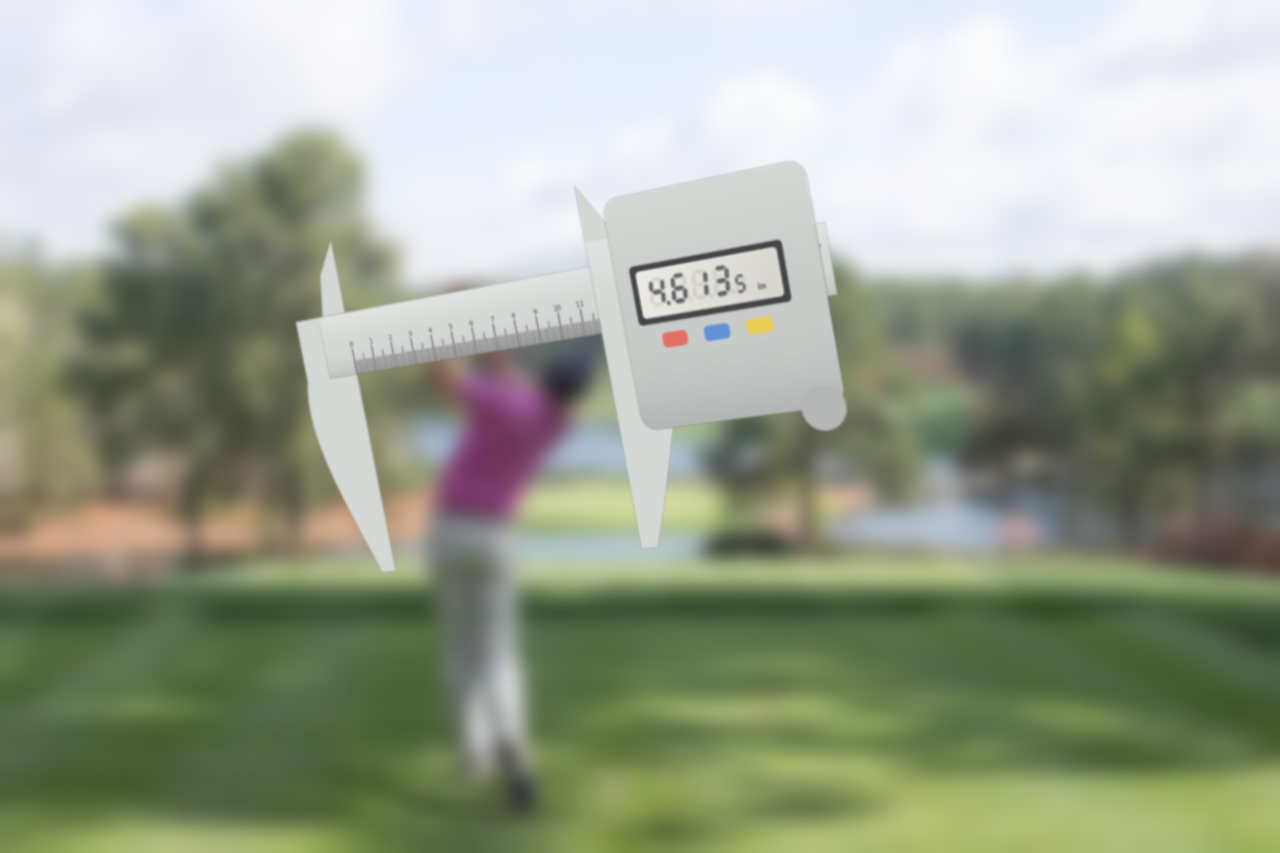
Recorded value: {"value": 4.6135, "unit": "in"}
